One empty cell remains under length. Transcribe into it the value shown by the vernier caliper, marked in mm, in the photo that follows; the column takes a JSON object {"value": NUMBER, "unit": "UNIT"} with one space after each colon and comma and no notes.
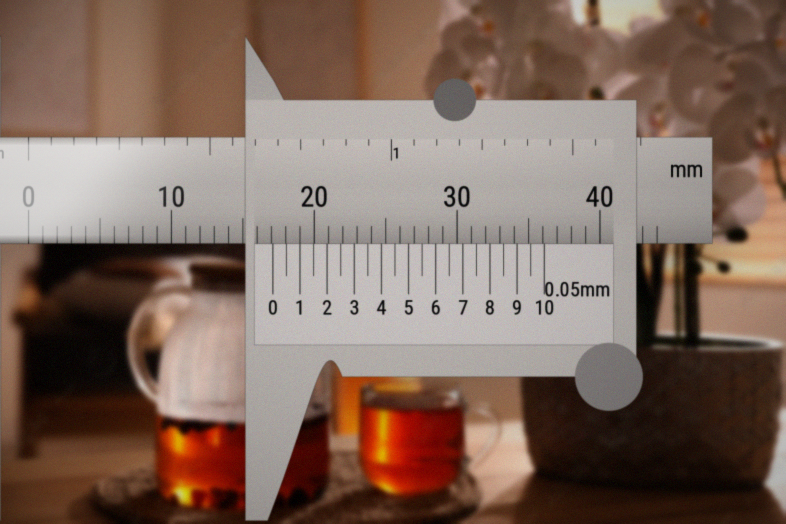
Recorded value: {"value": 17.1, "unit": "mm"}
